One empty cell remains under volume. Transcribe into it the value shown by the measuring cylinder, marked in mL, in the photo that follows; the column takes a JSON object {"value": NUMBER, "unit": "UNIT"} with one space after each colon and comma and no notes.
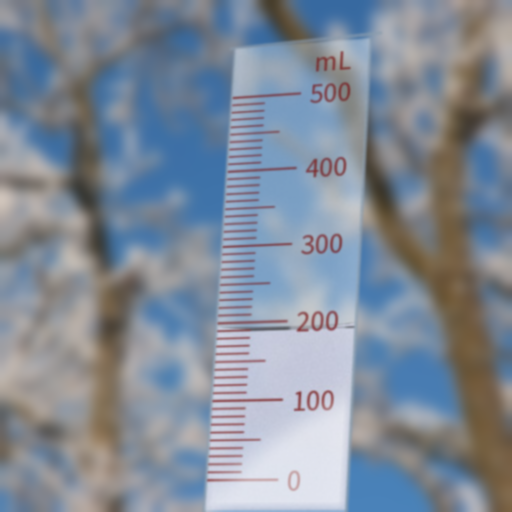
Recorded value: {"value": 190, "unit": "mL"}
